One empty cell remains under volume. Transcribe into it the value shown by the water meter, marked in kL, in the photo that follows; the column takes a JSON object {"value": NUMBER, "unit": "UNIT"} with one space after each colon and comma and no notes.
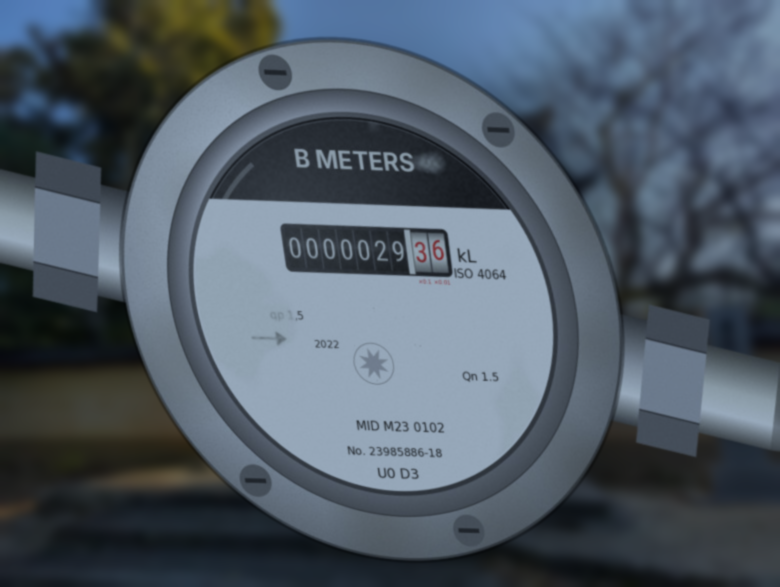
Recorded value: {"value": 29.36, "unit": "kL"}
